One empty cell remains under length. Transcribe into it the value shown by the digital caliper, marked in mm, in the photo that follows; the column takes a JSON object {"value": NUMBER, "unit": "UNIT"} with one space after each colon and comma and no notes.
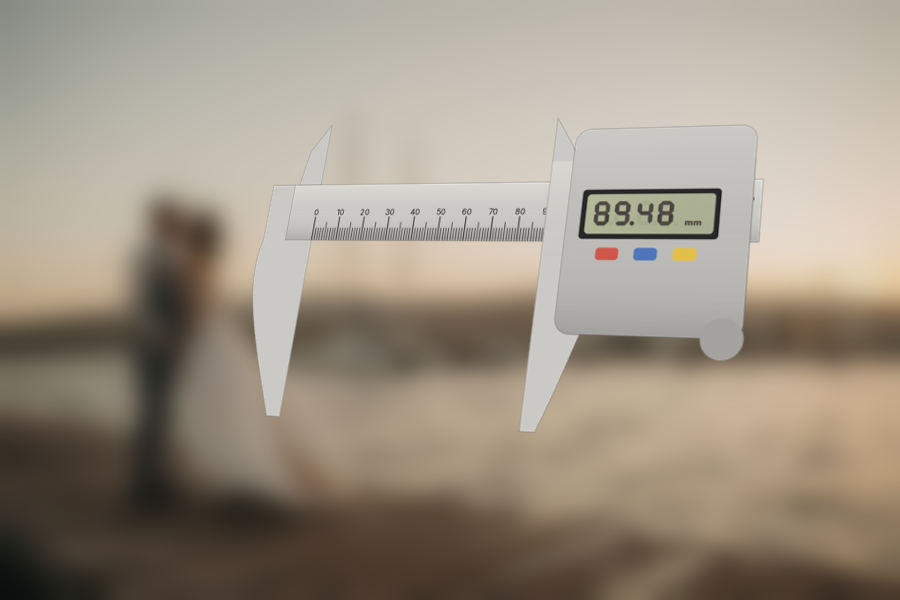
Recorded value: {"value": 89.48, "unit": "mm"}
